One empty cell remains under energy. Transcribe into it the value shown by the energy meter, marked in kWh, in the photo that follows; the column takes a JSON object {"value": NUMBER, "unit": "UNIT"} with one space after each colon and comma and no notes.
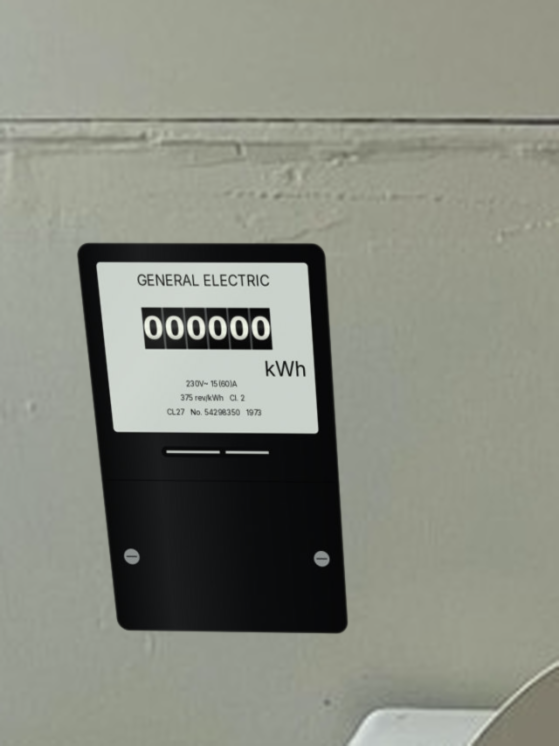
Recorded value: {"value": 0, "unit": "kWh"}
